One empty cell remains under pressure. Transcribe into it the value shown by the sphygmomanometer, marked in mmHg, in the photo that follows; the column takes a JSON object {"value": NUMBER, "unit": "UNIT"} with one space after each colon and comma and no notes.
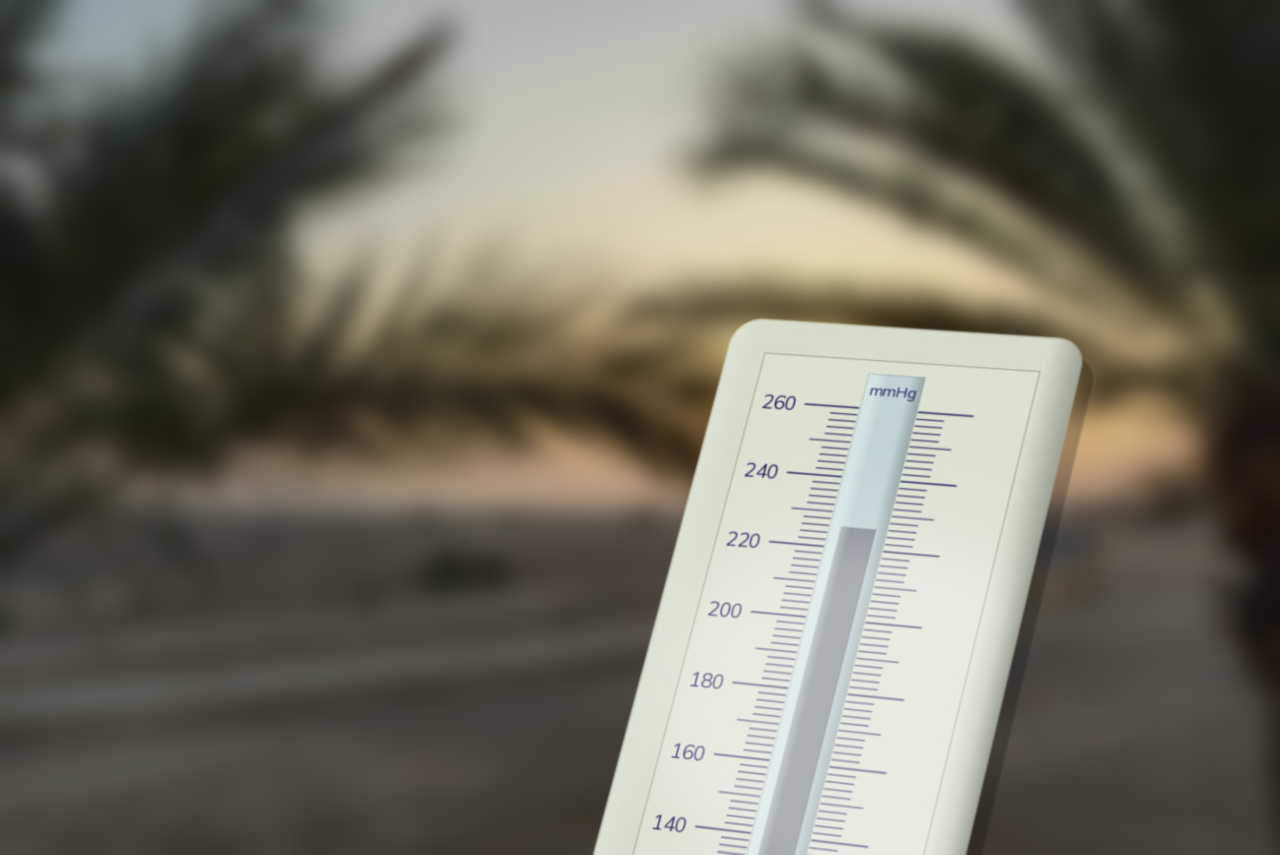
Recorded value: {"value": 226, "unit": "mmHg"}
